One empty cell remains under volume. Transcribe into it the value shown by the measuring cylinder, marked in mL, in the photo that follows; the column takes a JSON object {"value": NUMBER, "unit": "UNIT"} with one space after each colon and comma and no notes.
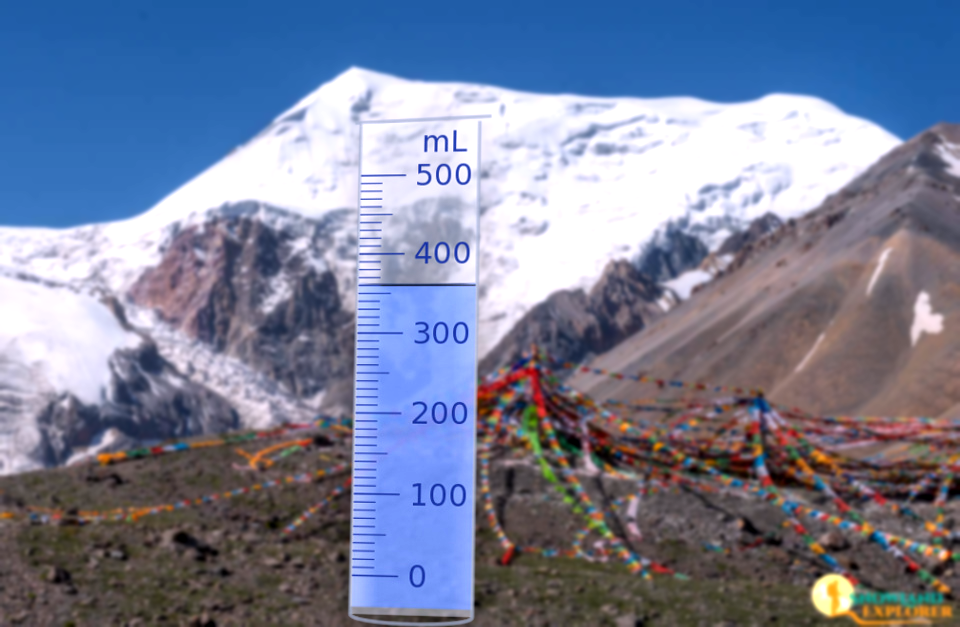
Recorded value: {"value": 360, "unit": "mL"}
